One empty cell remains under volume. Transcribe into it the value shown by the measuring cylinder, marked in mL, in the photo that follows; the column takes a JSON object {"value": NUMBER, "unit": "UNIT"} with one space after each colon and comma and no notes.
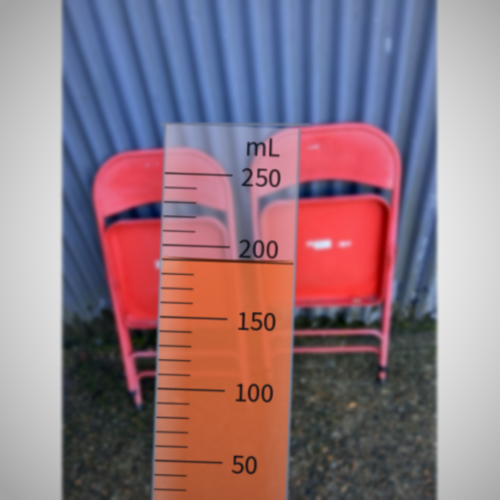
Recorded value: {"value": 190, "unit": "mL"}
